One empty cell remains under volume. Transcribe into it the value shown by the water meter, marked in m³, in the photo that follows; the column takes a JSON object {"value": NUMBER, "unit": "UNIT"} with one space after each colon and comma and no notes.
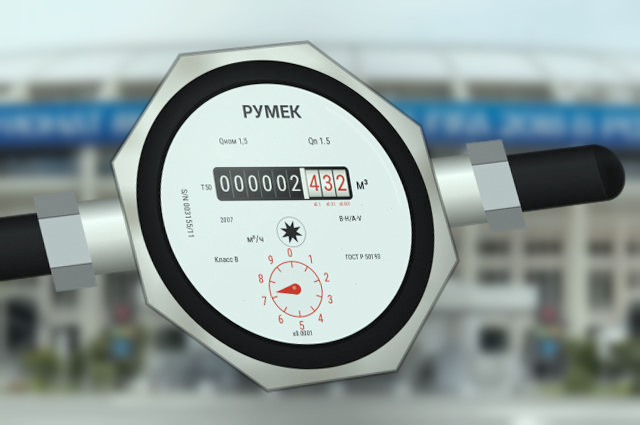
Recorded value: {"value": 2.4327, "unit": "m³"}
